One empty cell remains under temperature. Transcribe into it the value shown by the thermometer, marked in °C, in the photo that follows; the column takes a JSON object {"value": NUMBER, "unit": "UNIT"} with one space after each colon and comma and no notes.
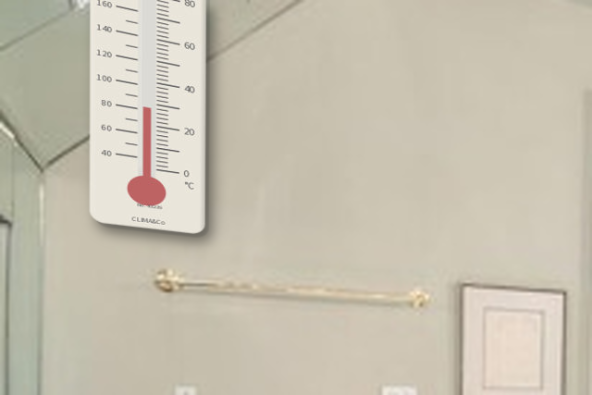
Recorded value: {"value": 28, "unit": "°C"}
